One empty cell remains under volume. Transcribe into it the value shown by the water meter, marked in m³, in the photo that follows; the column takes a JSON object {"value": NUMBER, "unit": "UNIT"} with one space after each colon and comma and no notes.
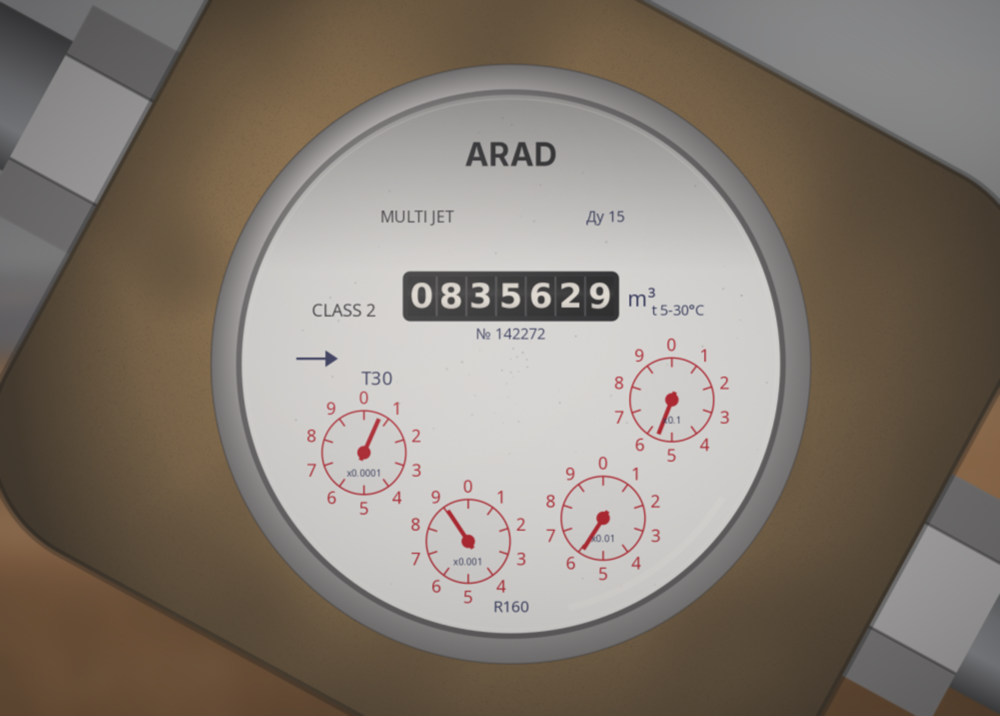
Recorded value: {"value": 835629.5590, "unit": "m³"}
